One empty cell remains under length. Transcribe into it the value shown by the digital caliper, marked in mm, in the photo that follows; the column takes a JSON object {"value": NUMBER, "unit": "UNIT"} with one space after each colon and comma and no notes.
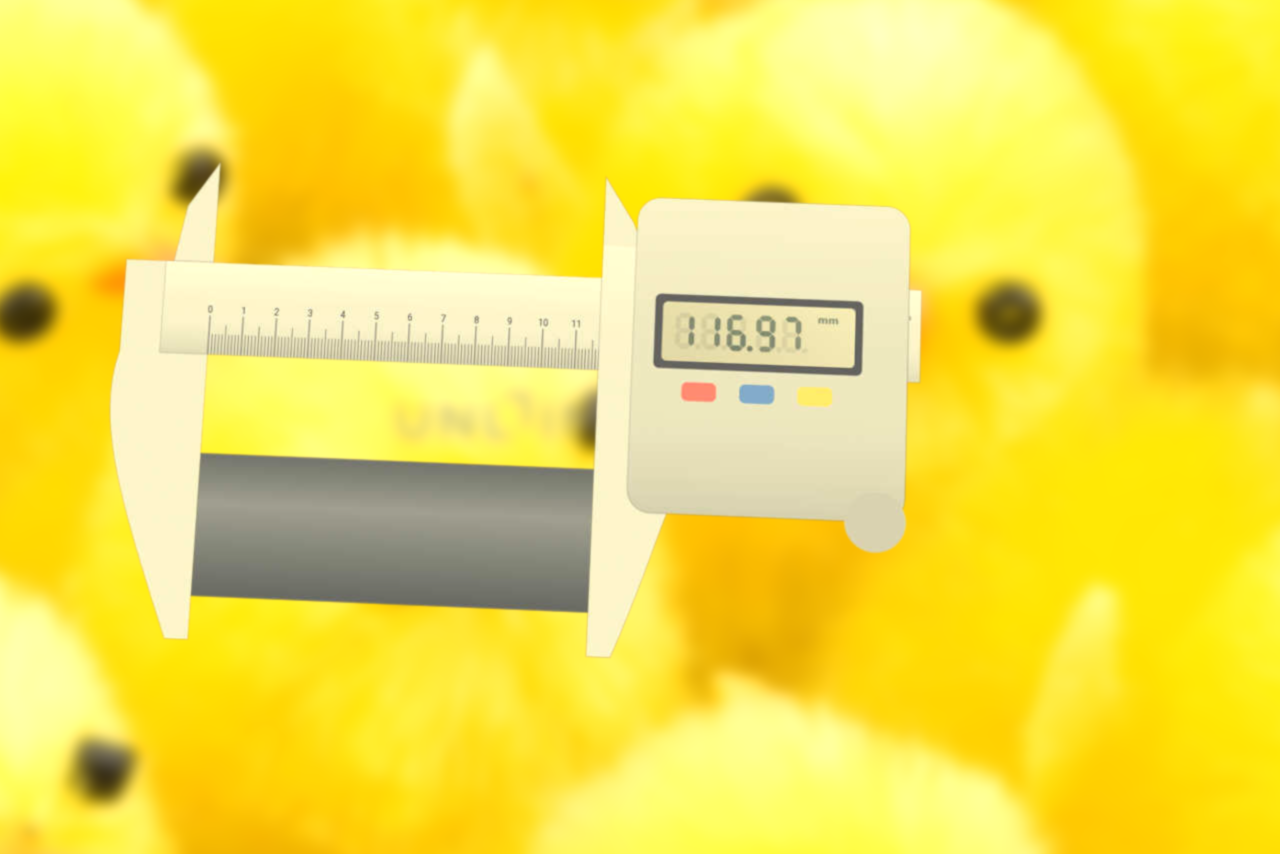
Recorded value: {"value": 116.97, "unit": "mm"}
